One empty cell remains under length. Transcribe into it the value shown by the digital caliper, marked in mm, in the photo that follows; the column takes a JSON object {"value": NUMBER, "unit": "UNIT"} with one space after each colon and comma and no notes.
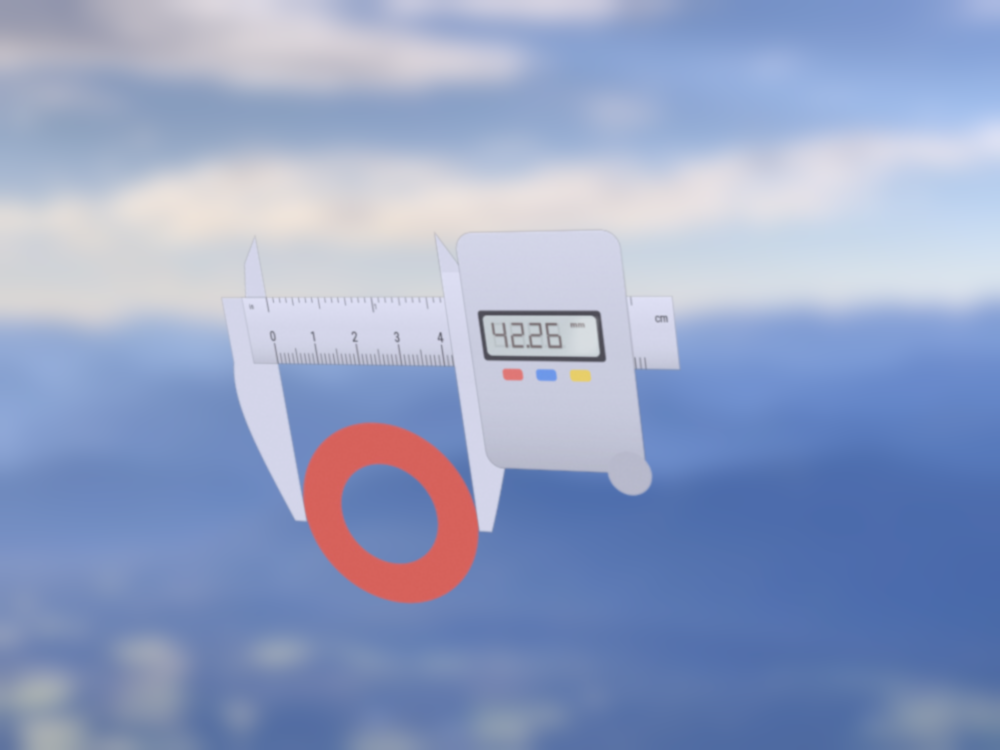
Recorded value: {"value": 42.26, "unit": "mm"}
